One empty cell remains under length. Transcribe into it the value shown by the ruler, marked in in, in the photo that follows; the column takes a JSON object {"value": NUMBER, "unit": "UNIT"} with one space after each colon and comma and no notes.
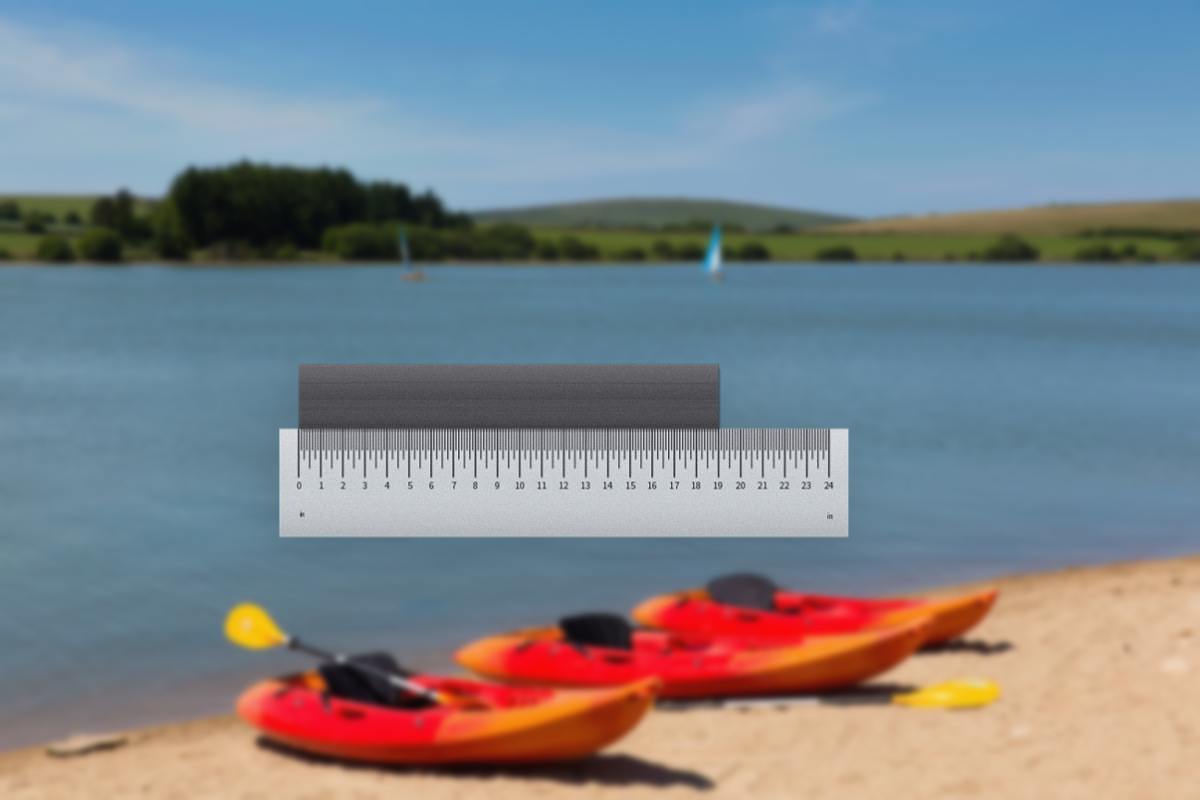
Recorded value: {"value": 19, "unit": "in"}
